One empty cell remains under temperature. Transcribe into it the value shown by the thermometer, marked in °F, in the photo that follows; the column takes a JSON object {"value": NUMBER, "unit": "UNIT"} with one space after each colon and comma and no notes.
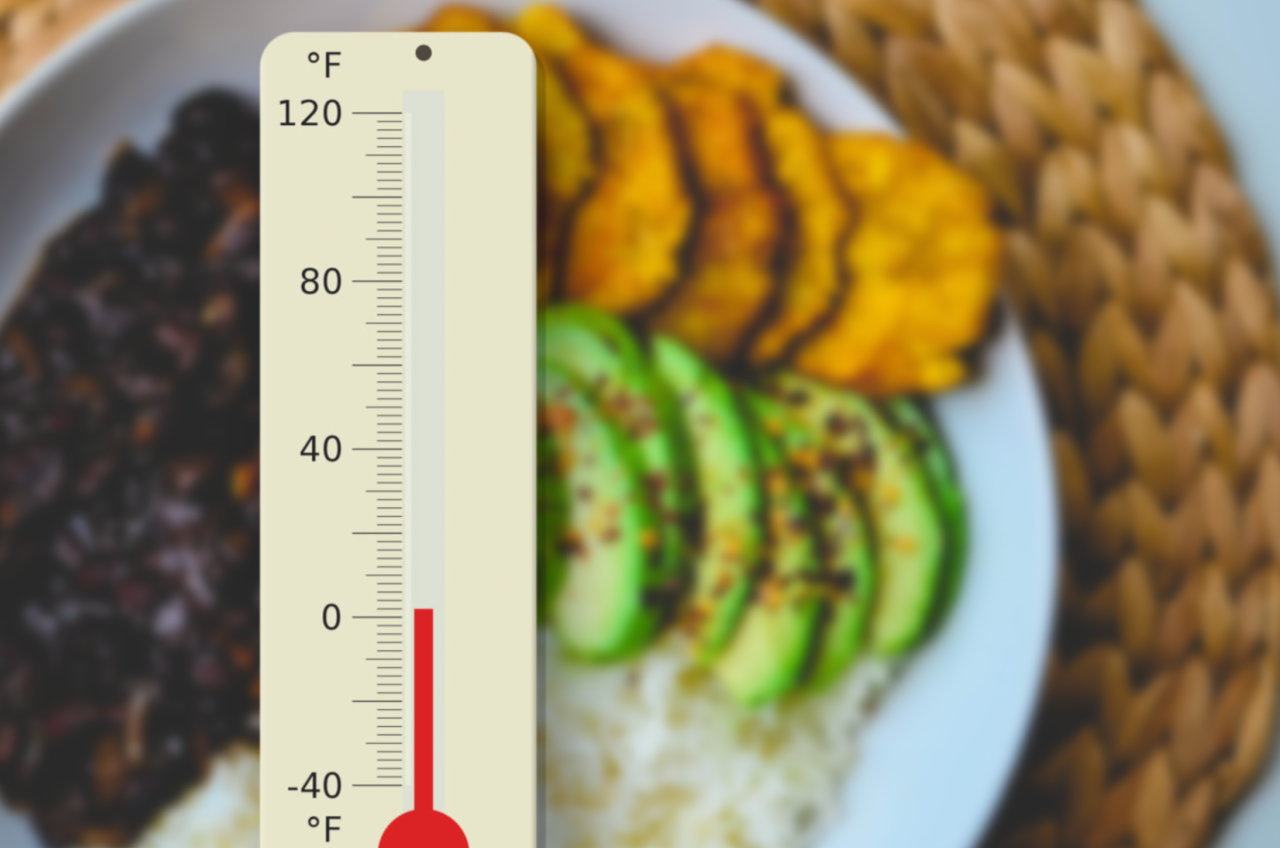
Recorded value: {"value": 2, "unit": "°F"}
